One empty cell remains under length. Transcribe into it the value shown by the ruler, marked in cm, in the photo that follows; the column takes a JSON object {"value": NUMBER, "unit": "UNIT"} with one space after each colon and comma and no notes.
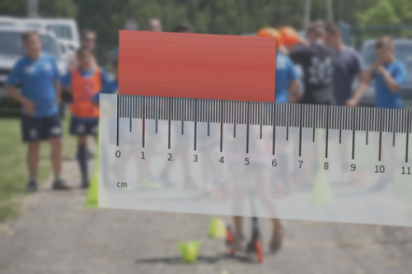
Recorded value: {"value": 6, "unit": "cm"}
